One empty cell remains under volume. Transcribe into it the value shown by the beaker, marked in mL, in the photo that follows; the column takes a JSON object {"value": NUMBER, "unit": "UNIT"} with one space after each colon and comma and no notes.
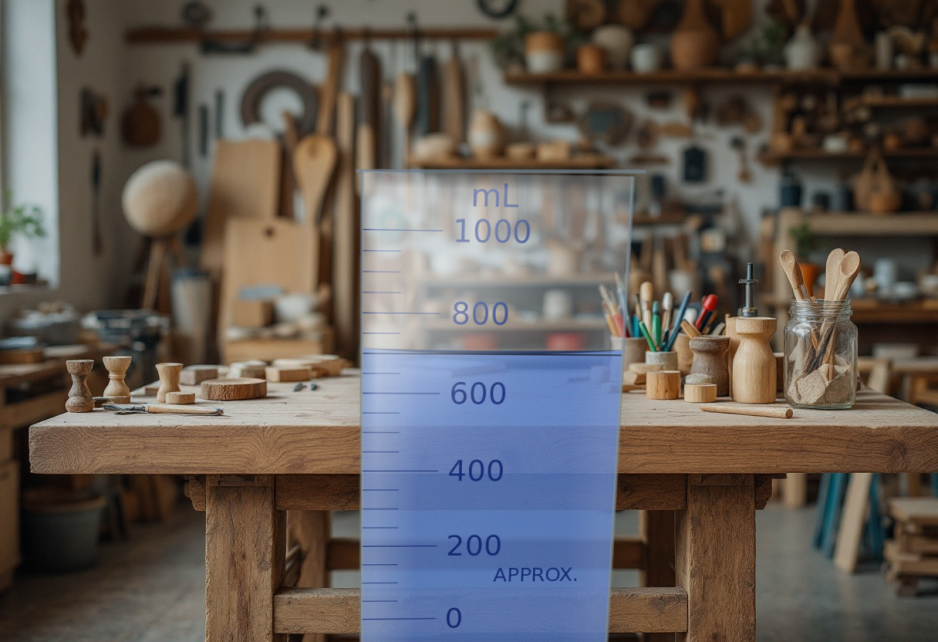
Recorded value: {"value": 700, "unit": "mL"}
